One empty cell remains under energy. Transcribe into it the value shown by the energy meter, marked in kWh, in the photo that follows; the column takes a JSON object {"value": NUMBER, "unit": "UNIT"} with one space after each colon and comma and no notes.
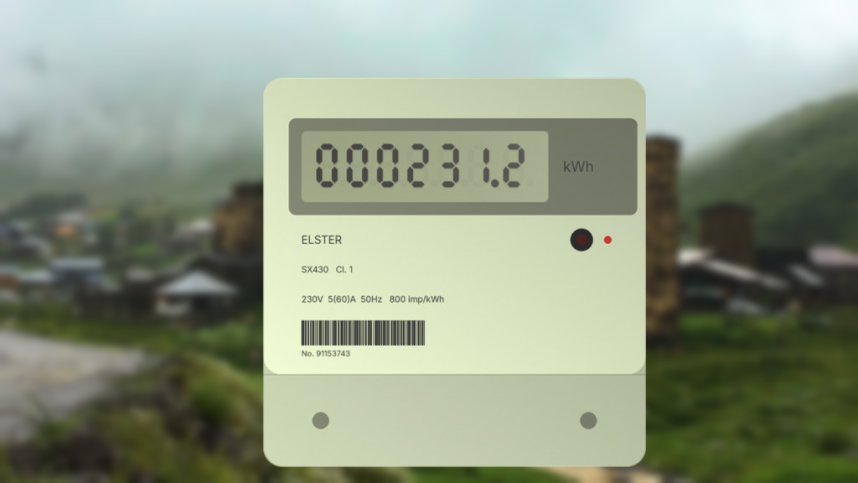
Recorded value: {"value": 231.2, "unit": "kWh"}
